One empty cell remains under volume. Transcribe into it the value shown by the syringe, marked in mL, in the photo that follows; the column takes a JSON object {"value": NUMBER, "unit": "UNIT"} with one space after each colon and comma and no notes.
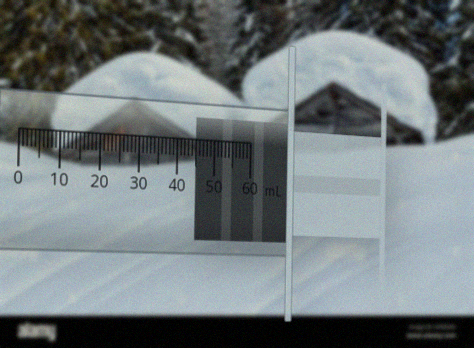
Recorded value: {"value": 45, "unit": "mL"}
